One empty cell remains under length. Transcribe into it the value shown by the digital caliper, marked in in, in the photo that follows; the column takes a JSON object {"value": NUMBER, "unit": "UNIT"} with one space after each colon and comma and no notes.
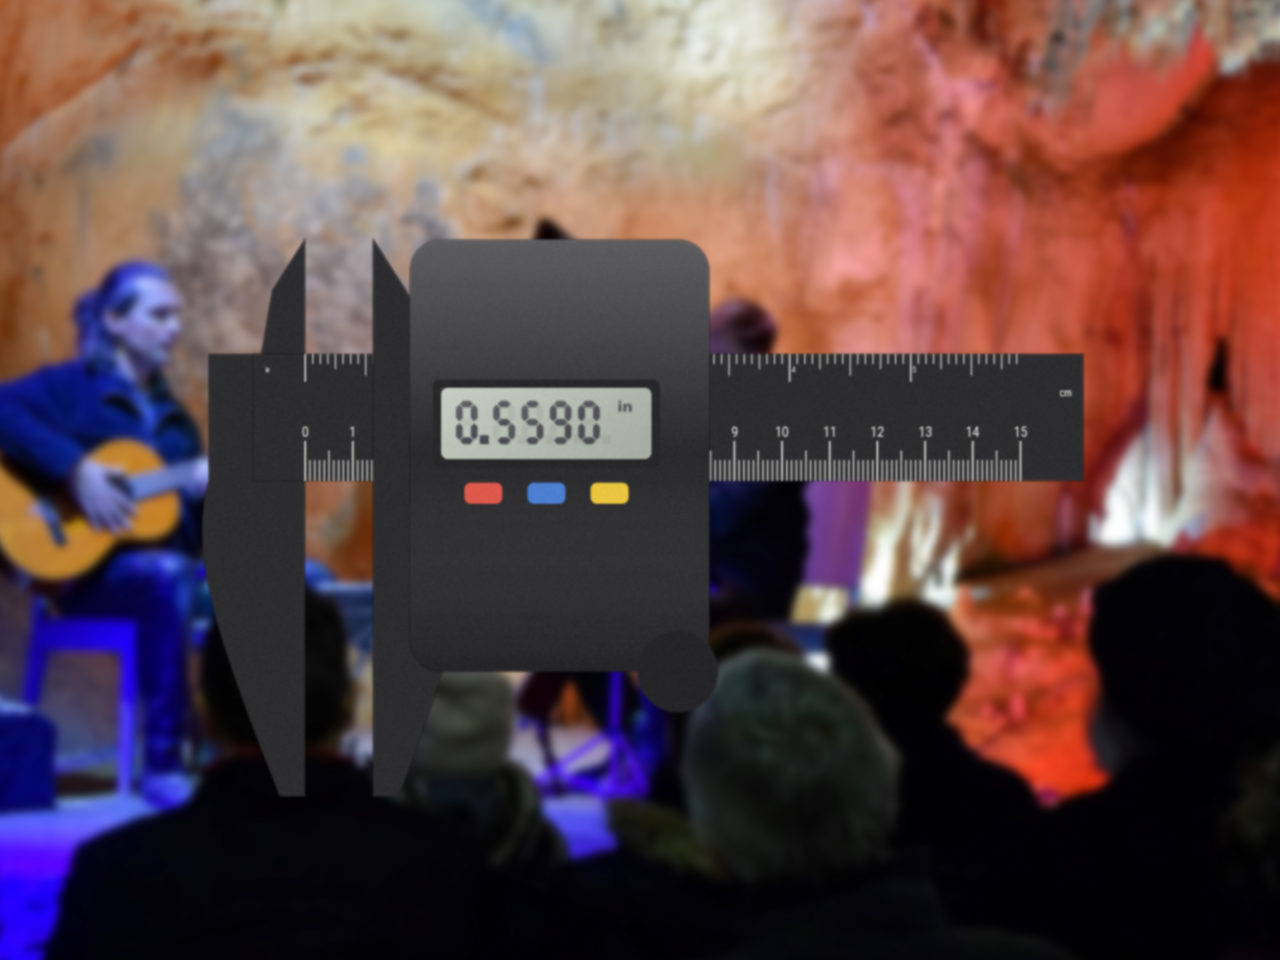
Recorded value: {"value": 0.5590, "unit": "in"}
